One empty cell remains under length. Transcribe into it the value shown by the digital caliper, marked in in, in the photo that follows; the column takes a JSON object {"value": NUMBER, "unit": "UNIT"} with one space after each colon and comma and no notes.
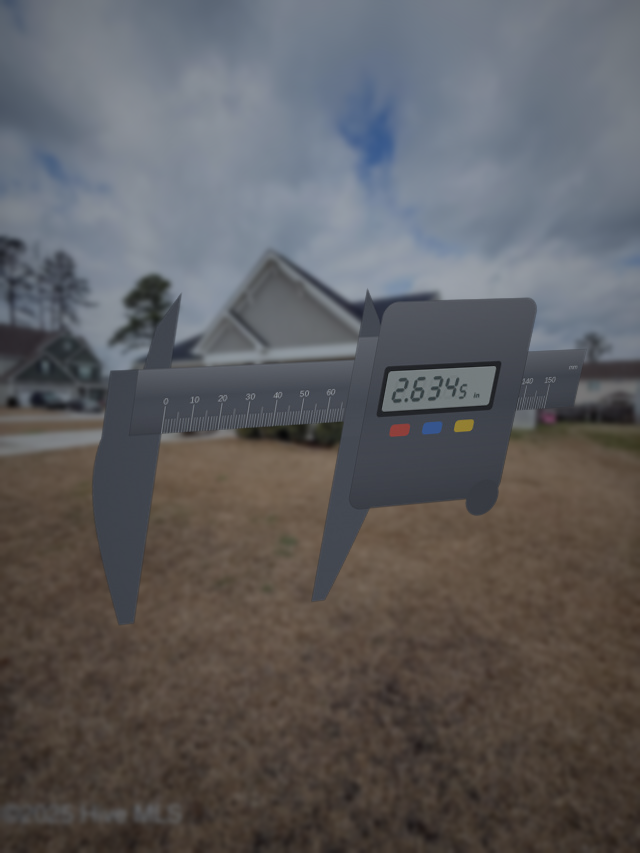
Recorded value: {"value": 2.6345, "unit": "in"}
